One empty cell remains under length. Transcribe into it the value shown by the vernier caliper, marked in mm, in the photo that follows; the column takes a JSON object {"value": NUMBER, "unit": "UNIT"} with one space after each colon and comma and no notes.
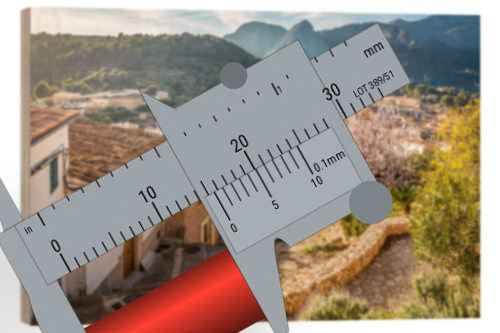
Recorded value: {"value": 15.6, "unit": "mm"}
